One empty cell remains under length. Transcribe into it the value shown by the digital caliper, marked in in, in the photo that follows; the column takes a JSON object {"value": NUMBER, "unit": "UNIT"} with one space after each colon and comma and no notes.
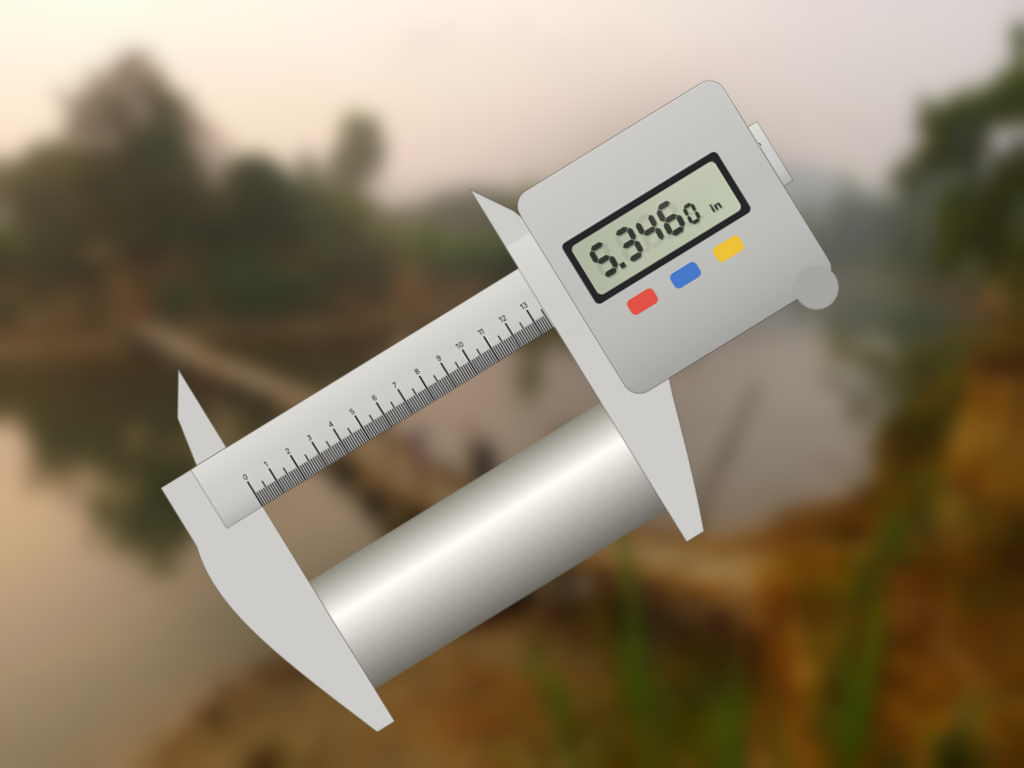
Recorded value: {"value": 5.3460, "unit": "in"}
